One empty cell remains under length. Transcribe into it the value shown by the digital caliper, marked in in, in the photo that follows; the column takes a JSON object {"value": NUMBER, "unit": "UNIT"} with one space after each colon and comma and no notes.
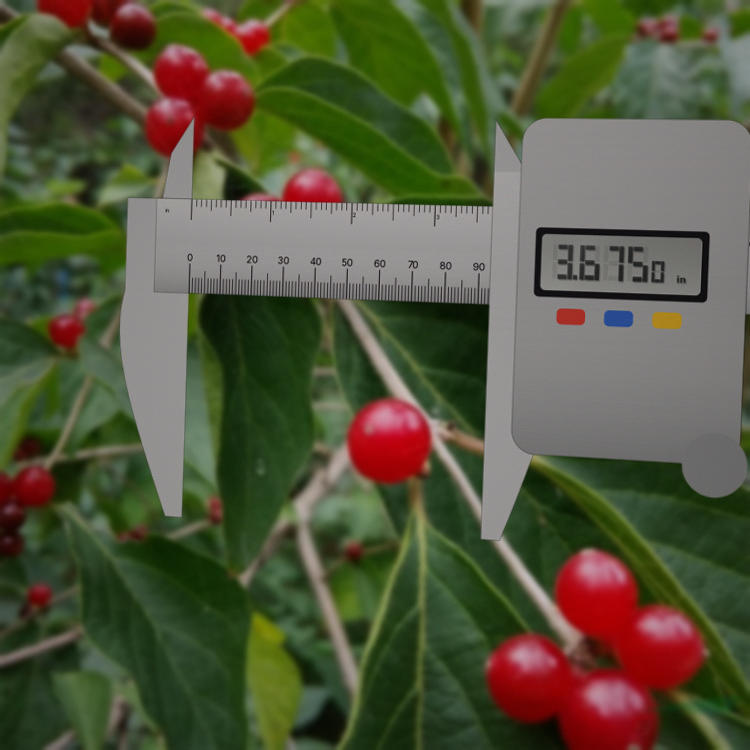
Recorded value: {"value": 3.6750, "unit": "in"}
